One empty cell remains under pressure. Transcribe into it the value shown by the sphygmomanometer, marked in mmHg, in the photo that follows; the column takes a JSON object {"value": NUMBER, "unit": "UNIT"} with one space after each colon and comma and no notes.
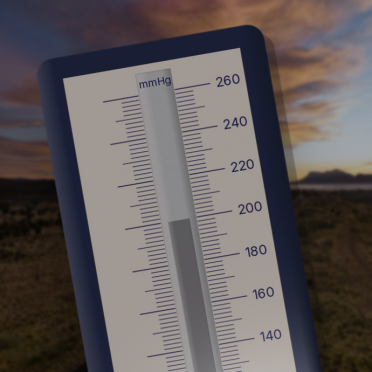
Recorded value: {"value": 200, "unit": "mmHg"}
